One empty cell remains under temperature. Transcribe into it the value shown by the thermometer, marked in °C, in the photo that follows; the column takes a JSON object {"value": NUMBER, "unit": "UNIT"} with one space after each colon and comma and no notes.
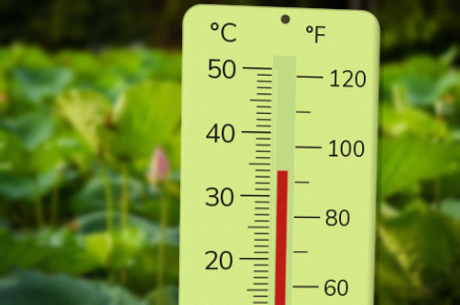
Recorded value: {"value": 34, "unit": "°C"}
